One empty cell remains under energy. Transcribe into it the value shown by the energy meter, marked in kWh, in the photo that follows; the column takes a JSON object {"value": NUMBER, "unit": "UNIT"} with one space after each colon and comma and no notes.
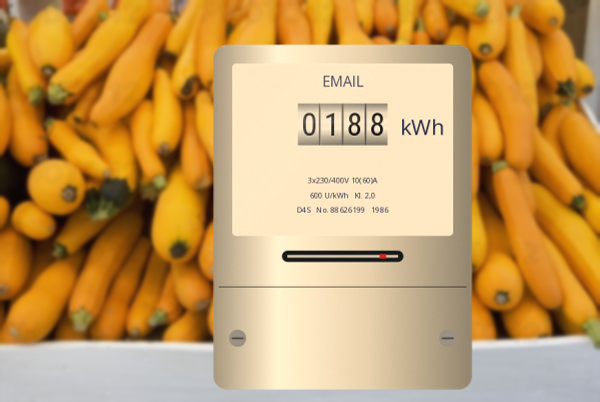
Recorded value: {"value": 188, "unit": "kWh"}
